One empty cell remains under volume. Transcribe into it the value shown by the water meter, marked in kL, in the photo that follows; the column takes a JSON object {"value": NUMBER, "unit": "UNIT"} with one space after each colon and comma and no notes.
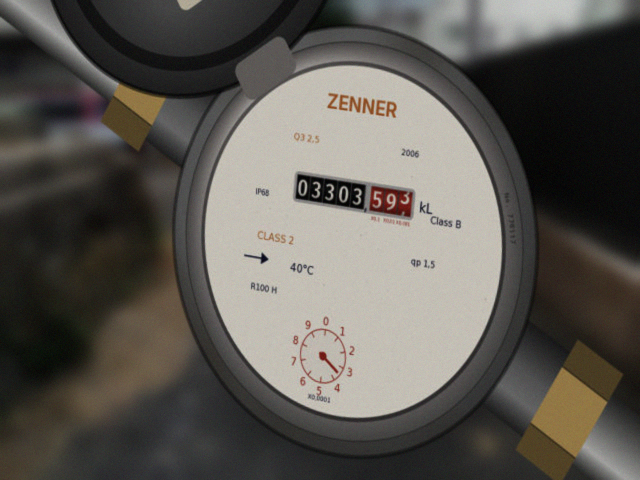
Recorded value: {"value": 3303.5933, "unit": "kL"}
